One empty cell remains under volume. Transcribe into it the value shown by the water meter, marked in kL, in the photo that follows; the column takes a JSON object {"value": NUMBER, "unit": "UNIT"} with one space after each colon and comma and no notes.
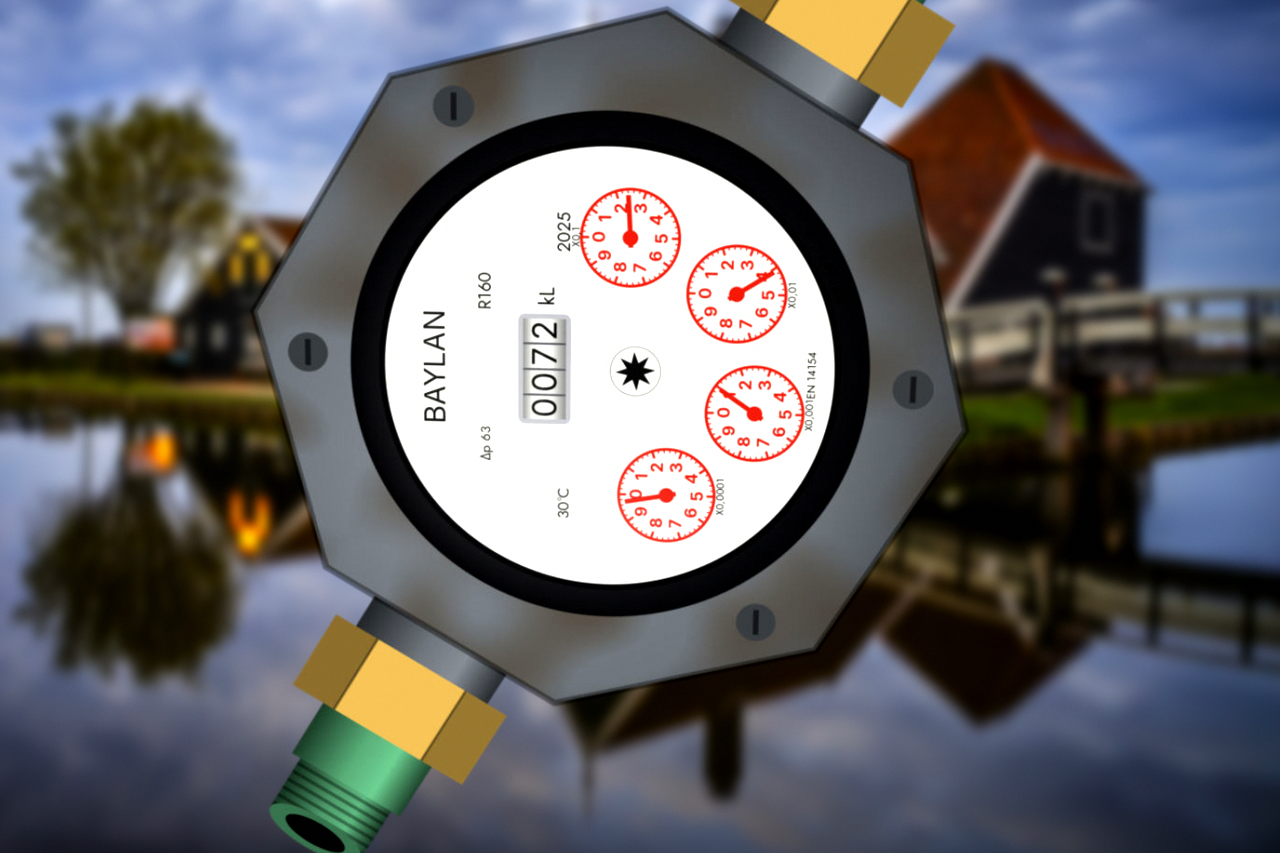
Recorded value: {"value": 72.2409, "unit": "kL"}
